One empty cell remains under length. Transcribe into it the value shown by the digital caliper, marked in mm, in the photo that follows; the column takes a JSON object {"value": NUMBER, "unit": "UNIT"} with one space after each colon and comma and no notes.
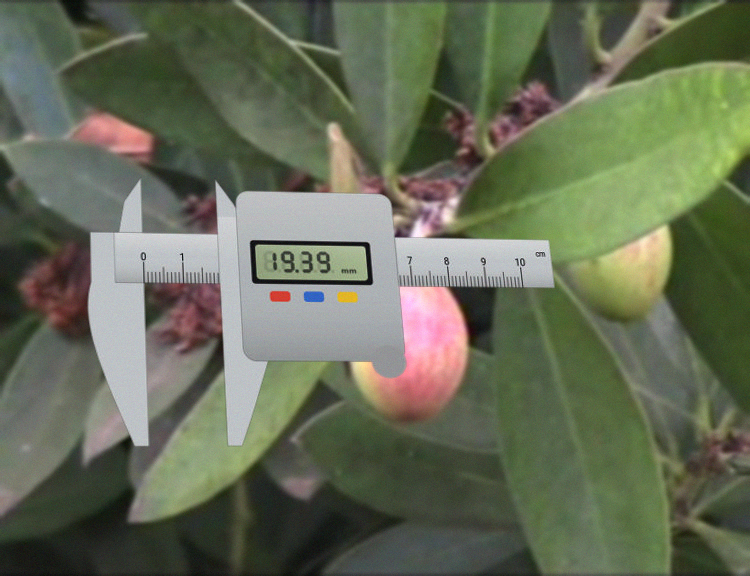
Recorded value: {"value": 19.39, "unit": "mm"}
